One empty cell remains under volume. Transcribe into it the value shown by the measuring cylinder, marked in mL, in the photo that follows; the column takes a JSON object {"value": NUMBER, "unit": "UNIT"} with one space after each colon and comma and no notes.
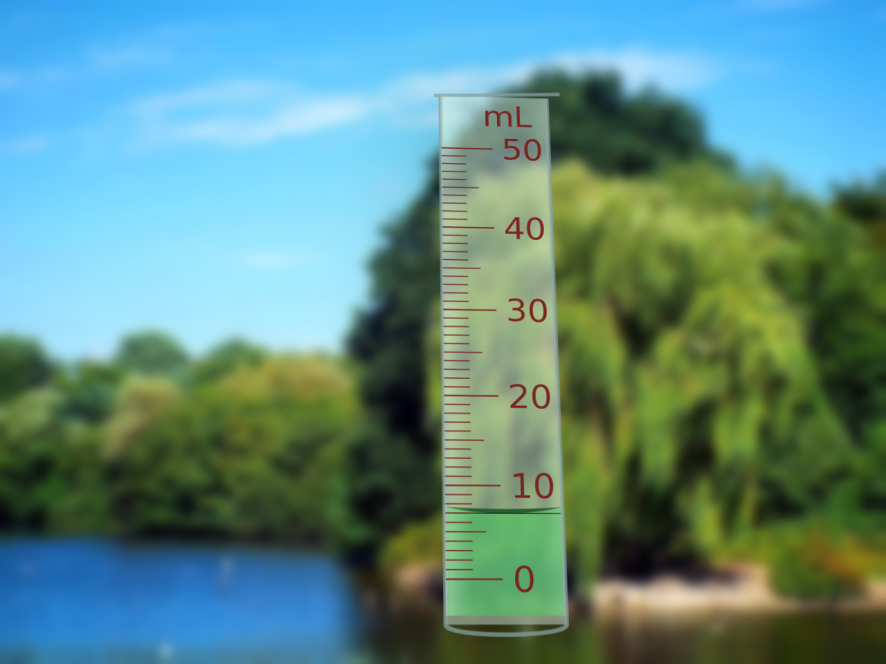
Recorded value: {"value": 7, "unit": "mL"}
